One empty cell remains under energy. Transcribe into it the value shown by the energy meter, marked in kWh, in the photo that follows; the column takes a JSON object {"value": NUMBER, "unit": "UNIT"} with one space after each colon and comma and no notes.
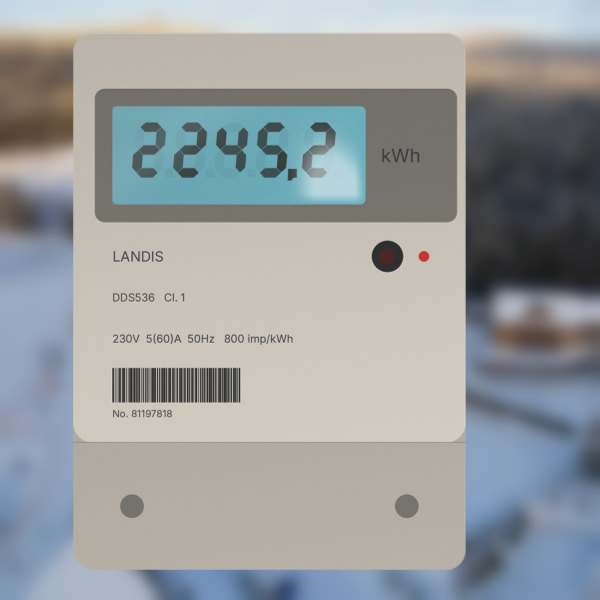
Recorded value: {"value": 2245.2, "unit": "kWh"}
